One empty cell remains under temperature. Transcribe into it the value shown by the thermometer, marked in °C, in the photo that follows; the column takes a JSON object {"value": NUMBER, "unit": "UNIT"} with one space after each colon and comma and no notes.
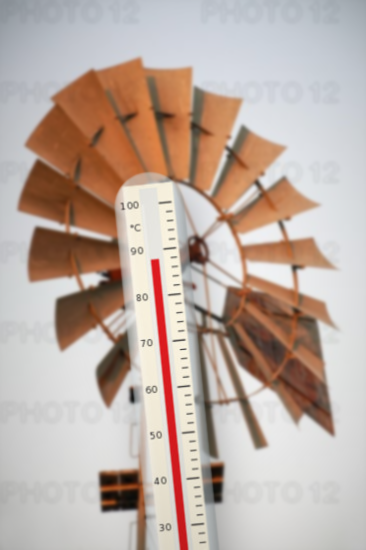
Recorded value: {"value": 88, "unit": "°C"}
